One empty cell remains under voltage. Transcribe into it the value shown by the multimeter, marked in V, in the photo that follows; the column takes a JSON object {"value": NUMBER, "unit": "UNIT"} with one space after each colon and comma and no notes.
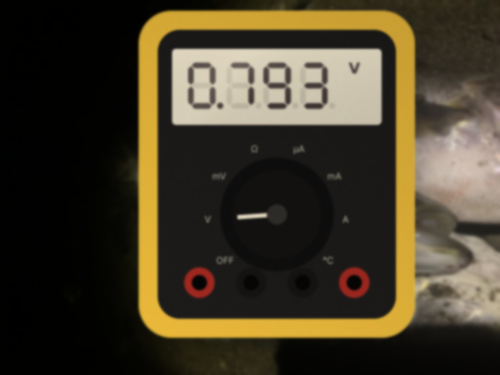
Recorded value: {"value": 0.793, "unit": "V"}
